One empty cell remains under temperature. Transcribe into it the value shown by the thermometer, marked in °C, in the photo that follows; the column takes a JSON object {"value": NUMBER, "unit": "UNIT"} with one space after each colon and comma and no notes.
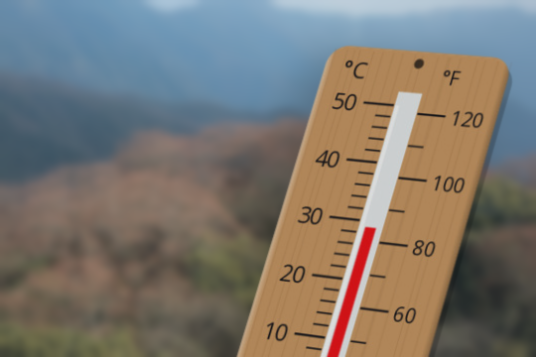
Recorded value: {"value": 29, "unit": "°C"}
